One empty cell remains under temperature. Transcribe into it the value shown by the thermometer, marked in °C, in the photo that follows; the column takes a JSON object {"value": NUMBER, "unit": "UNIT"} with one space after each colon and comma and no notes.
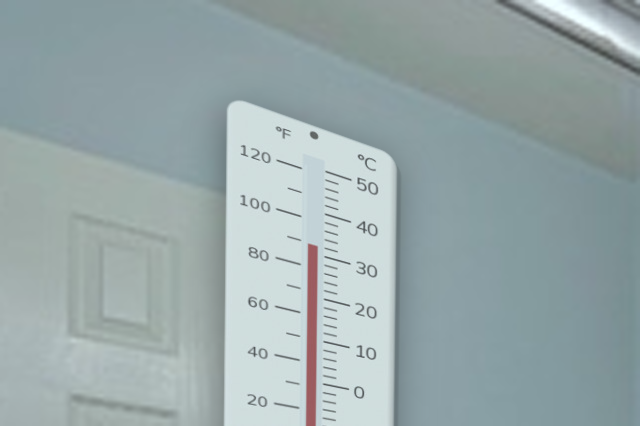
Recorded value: {"value": 32, "unit": "°C"}
